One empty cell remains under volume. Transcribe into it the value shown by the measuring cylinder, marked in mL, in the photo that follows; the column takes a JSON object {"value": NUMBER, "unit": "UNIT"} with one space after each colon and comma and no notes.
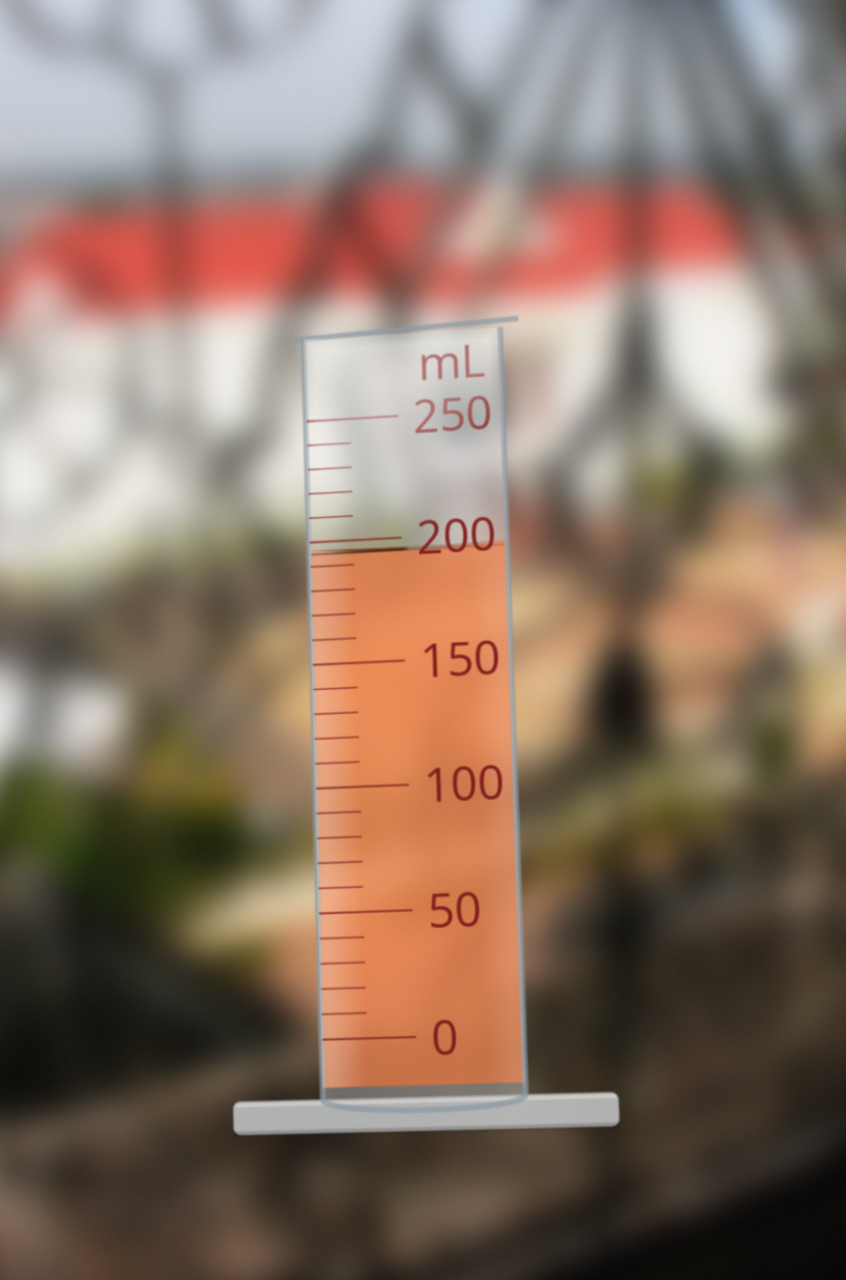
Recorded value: {"value": 195, "unit": "mL"}
